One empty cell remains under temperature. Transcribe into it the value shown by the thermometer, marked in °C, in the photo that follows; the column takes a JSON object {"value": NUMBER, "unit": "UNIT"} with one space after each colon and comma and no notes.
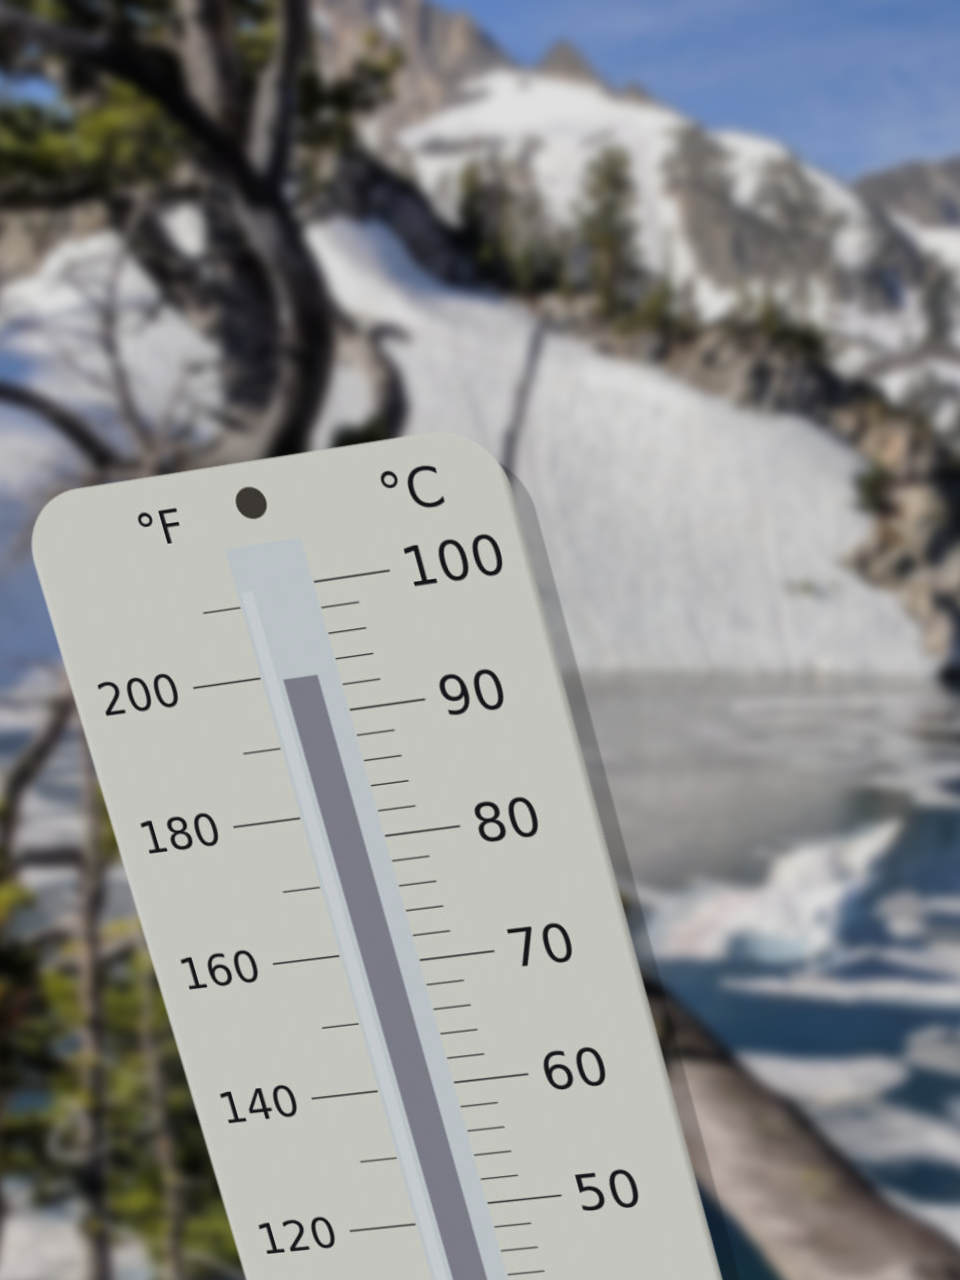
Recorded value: {"value": 93, "unit": "°C"}
